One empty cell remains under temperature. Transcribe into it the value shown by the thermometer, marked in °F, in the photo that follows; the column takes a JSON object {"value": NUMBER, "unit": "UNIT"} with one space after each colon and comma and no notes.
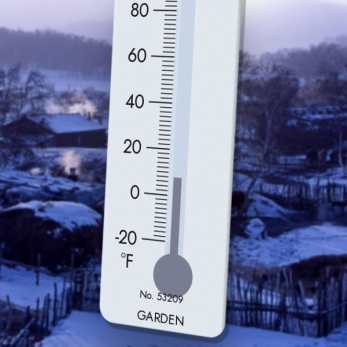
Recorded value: {"value": 8, "unit": "°F"}
